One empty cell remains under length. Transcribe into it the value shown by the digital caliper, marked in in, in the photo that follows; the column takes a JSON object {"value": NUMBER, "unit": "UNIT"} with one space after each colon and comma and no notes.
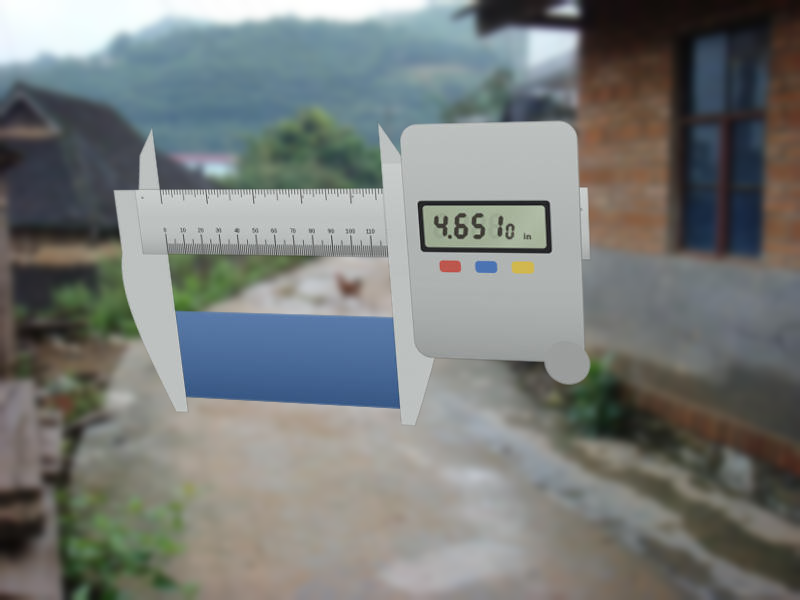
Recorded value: {"value": 4.6510, "unit": "in"}
